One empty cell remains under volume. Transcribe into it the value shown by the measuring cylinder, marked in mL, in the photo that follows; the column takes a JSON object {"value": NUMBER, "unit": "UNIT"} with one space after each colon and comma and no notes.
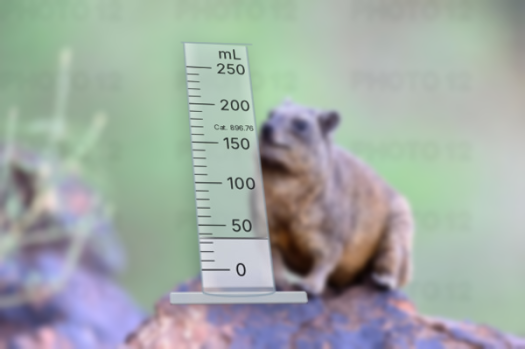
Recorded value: {"value": 35, "unit": "mL"}
